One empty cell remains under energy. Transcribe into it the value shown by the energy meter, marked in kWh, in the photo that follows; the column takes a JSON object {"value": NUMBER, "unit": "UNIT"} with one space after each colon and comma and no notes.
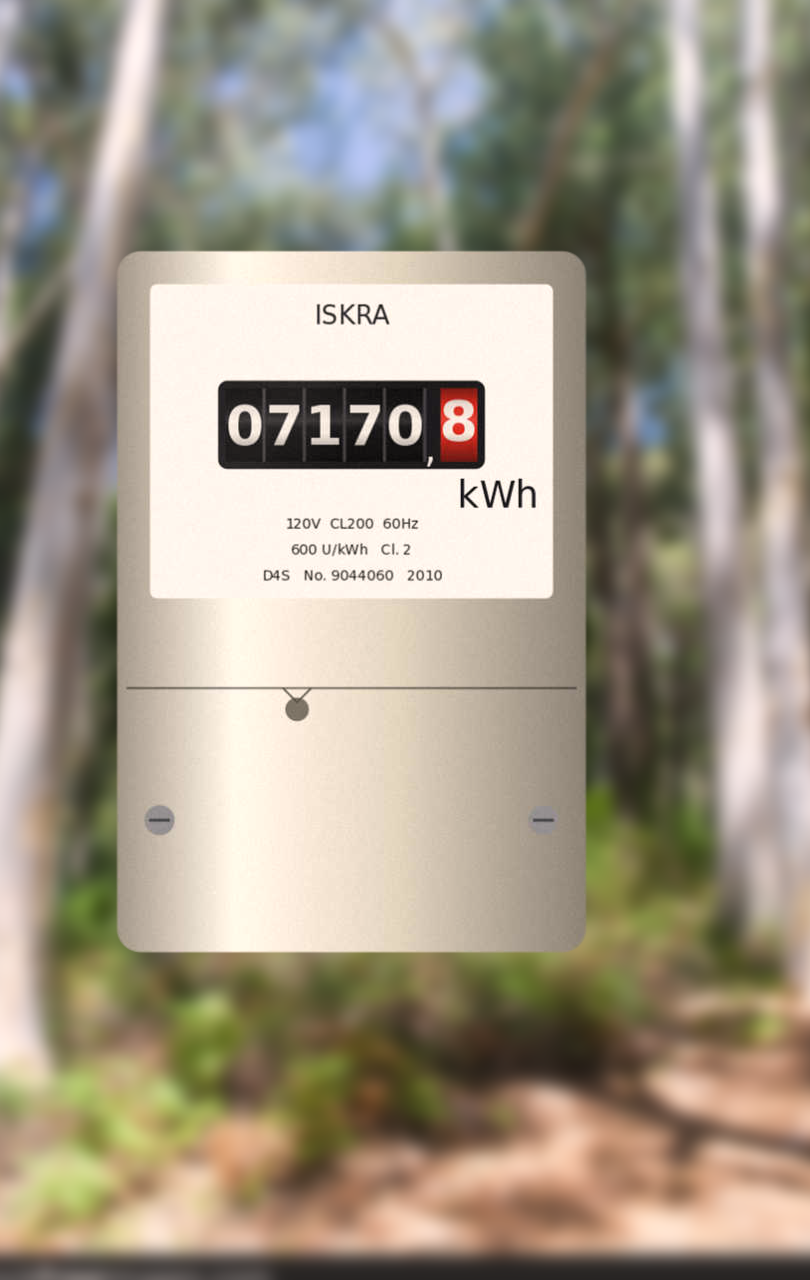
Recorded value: {"value": 7170.8, "unit": "kWh"}
